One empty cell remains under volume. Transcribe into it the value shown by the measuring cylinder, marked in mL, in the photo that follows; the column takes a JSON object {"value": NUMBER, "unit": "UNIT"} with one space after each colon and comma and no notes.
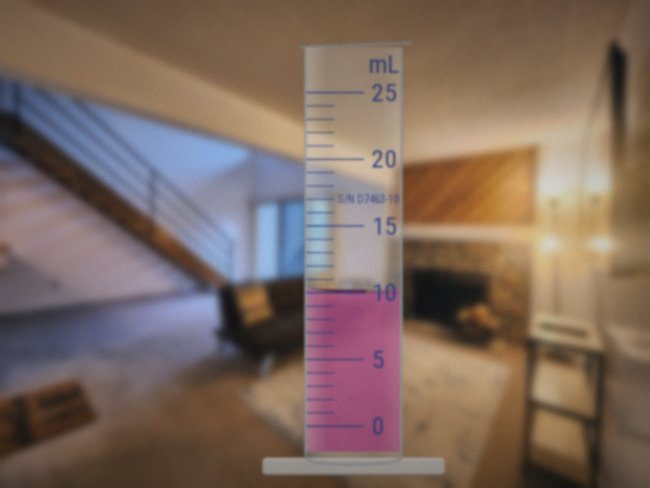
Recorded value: {"value": 10, "unit": "mL"}
